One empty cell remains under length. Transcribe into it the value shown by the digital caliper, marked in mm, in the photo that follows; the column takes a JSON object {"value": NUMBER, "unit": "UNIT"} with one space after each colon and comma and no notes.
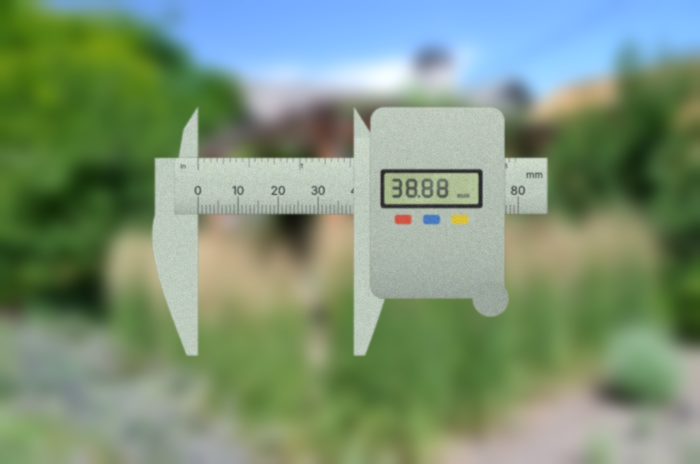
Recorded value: {"value": 38.88, "unit": "mm"}
